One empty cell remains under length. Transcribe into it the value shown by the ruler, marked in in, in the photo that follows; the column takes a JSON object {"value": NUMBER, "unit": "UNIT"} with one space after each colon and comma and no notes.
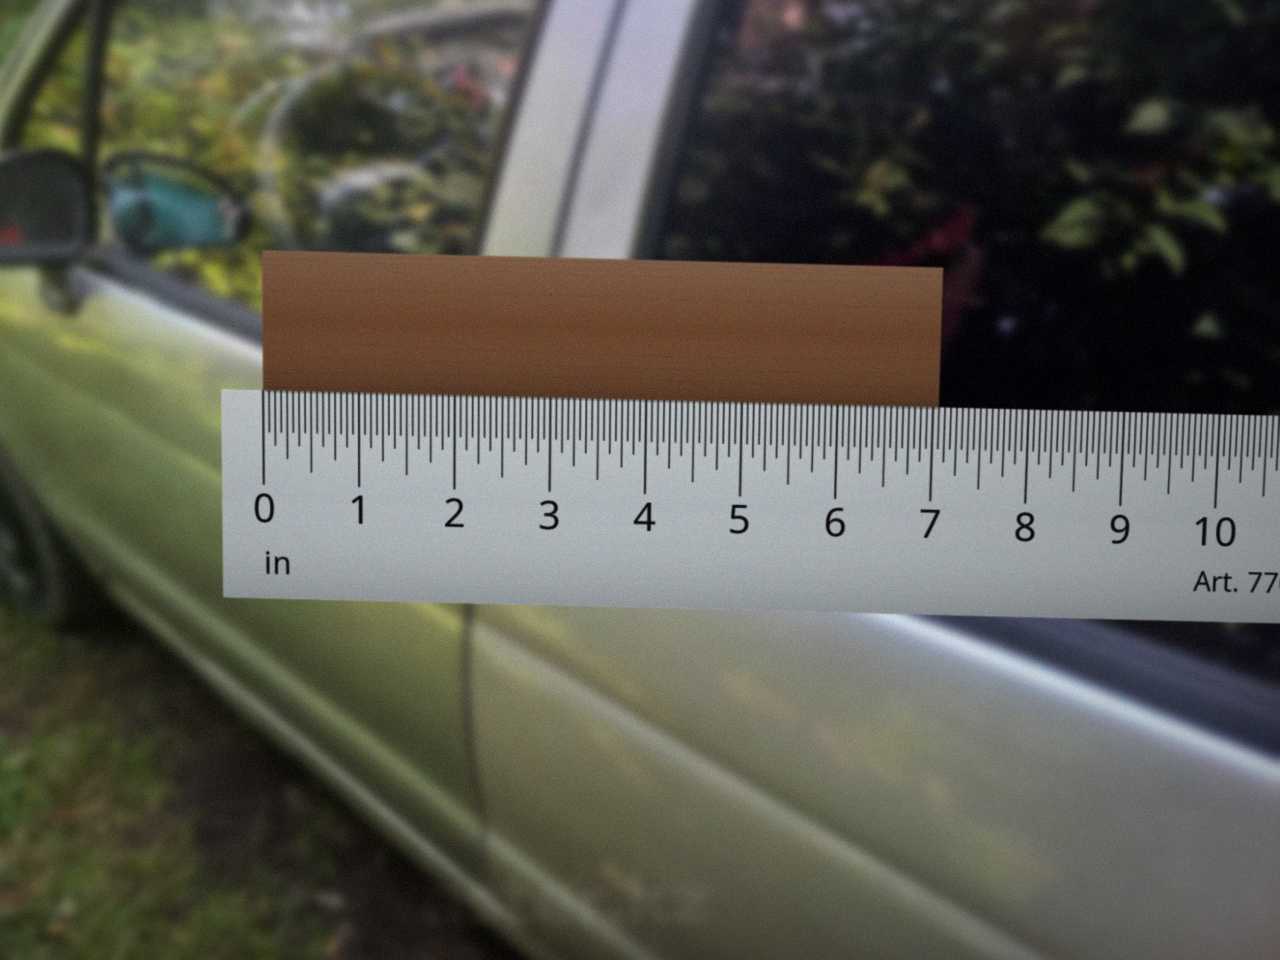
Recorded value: {"value": 7.0625, "unit": "in"}
